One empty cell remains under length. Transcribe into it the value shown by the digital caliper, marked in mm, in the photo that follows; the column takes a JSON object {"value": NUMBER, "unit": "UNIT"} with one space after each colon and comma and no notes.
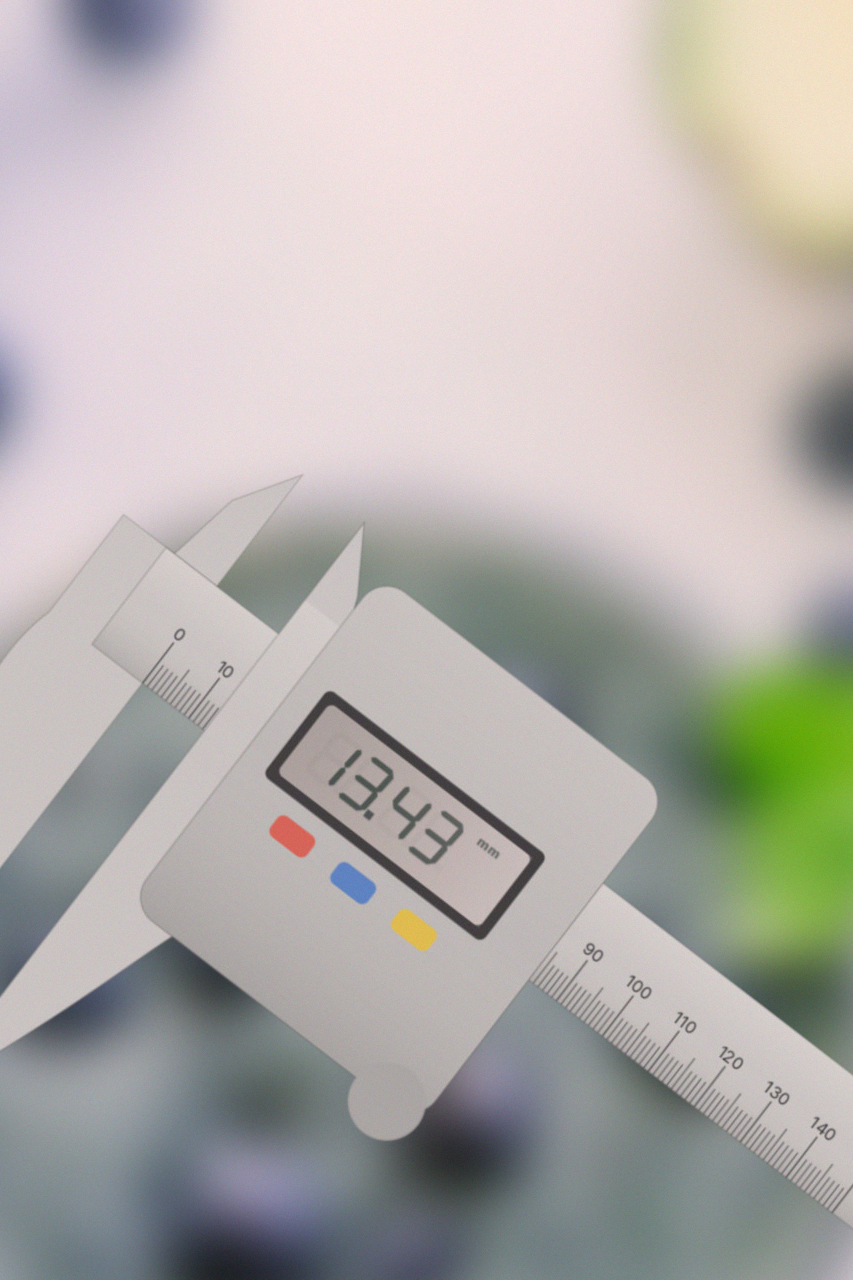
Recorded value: {"value": 13.43, "unit": "mm"}
